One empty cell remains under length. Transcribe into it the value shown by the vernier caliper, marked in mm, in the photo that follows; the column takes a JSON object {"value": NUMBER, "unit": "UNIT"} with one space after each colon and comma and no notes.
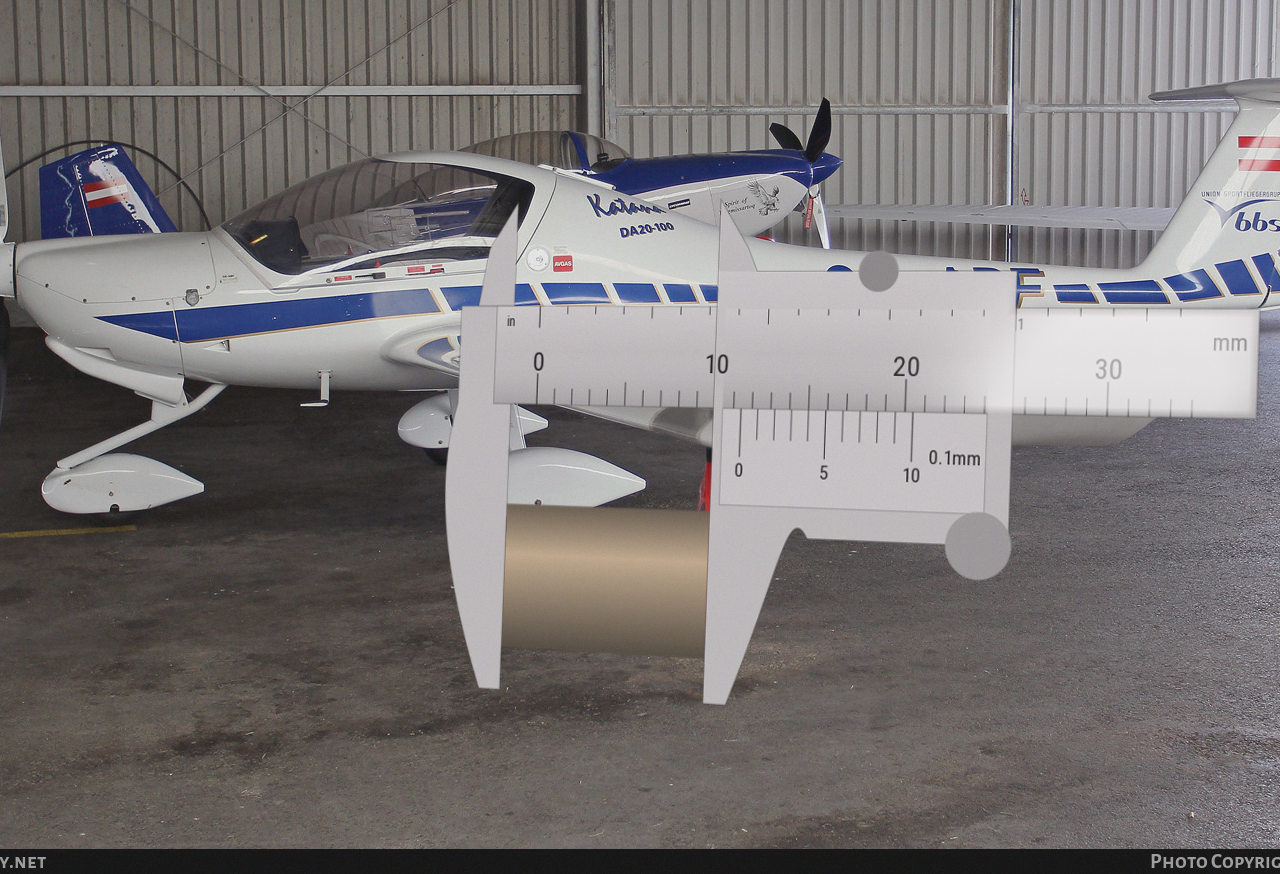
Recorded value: {"value": 11.4, "unit": "mm"}
